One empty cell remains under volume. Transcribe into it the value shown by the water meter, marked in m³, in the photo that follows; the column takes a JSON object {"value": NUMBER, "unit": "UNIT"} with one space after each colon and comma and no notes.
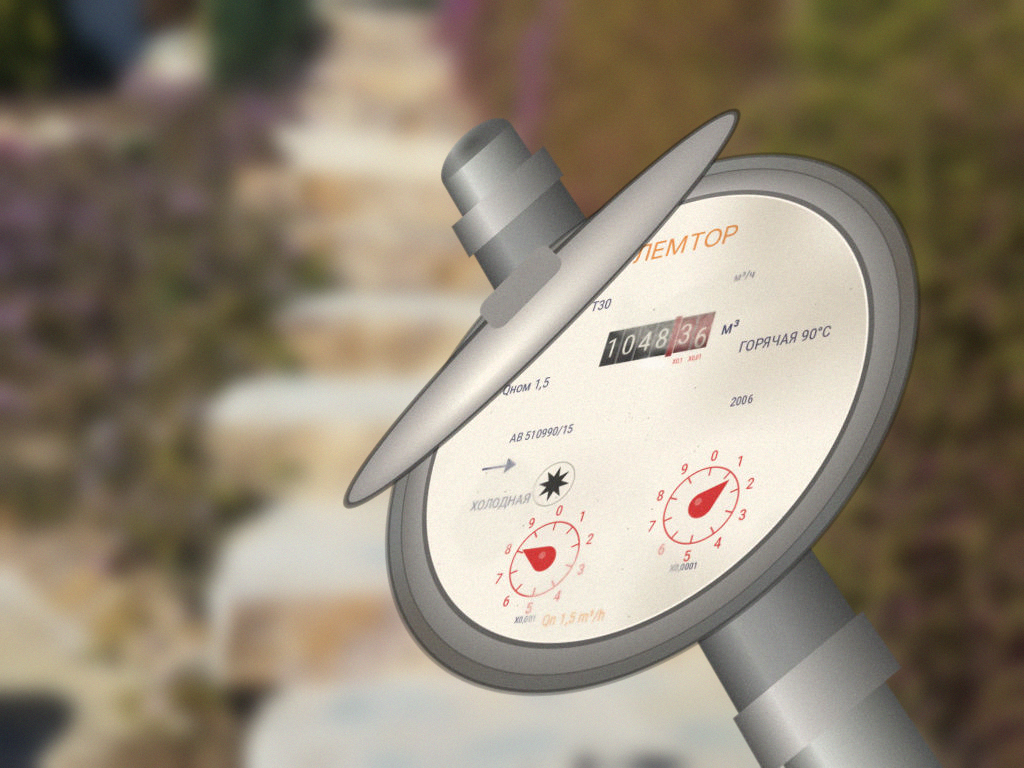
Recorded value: {"value": 1048.3581, "unit": "m³"}
